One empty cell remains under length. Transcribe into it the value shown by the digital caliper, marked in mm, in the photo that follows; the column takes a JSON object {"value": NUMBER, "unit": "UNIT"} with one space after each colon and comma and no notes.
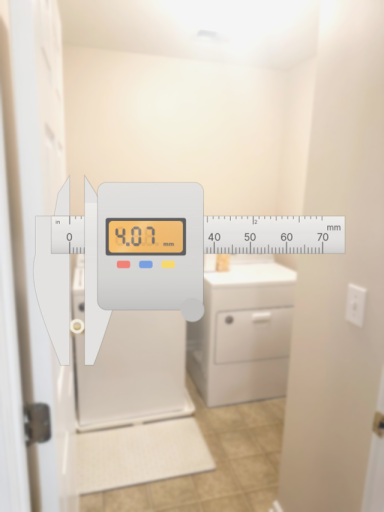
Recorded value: {"value": 4.07, "unit": "mm"}
